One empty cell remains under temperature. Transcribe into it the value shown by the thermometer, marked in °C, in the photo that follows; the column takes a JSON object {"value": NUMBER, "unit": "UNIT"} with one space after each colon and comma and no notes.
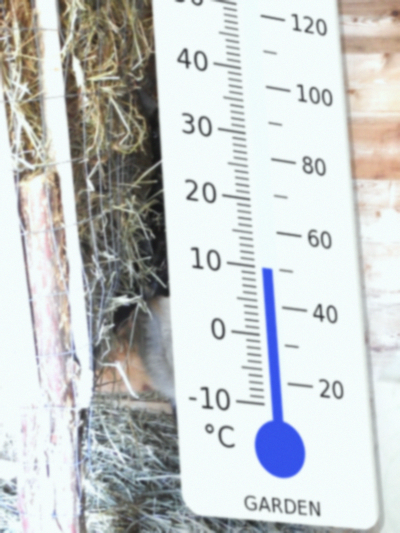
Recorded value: {"value": 10, "unit": "°C"}
